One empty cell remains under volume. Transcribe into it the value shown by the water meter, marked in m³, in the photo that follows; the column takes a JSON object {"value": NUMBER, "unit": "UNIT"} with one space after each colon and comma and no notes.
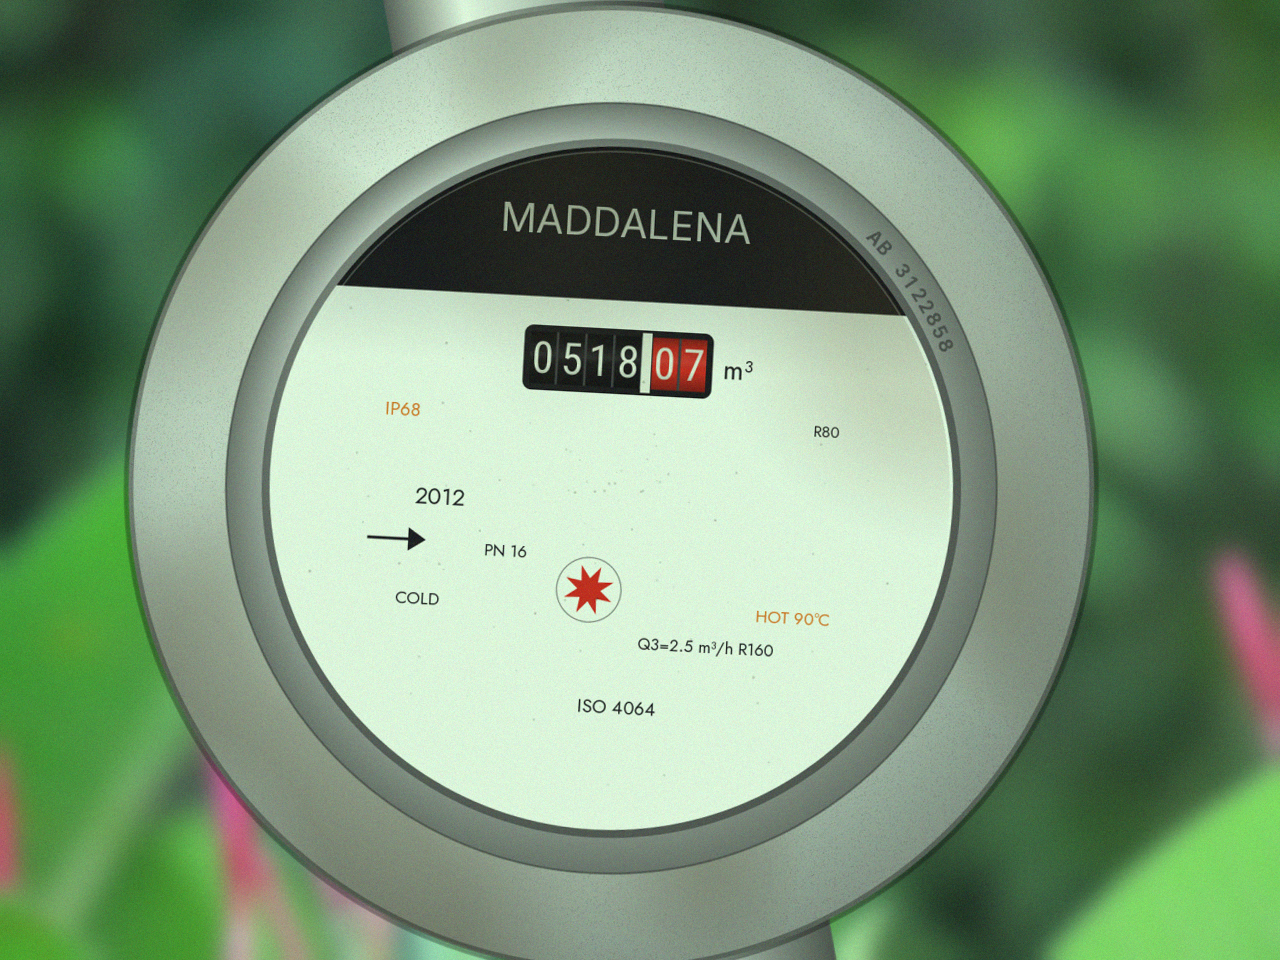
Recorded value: {"value": 518.07, "unit": "m³"}
